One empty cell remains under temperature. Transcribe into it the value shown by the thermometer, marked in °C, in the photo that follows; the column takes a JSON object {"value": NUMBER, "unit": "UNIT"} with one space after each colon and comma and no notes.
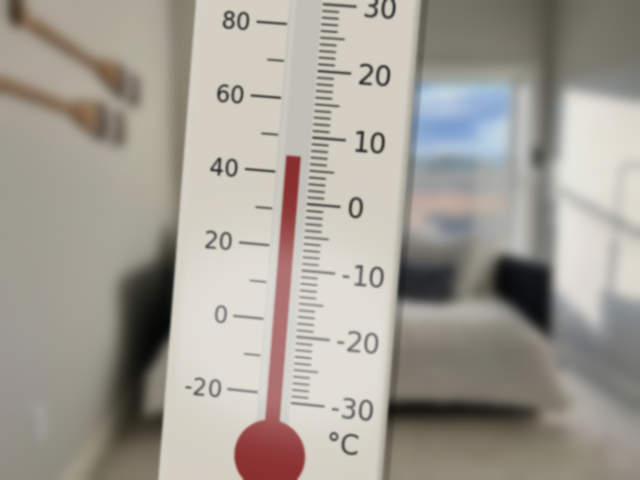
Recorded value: {"value": 7, "unit": "°C"}
